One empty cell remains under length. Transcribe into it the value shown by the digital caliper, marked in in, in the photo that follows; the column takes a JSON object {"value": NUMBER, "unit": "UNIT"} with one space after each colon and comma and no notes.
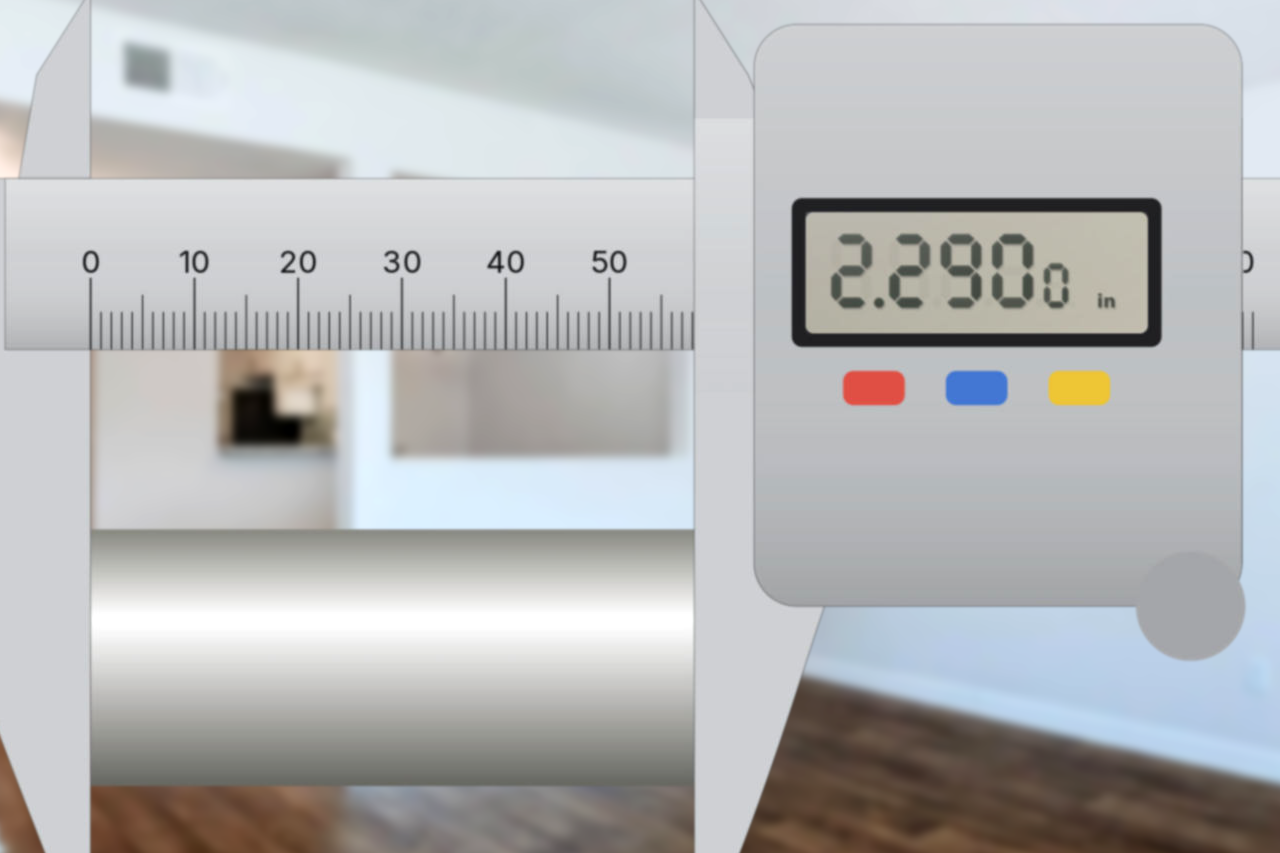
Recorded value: {"value": 2.2900, "unit": "in"}
